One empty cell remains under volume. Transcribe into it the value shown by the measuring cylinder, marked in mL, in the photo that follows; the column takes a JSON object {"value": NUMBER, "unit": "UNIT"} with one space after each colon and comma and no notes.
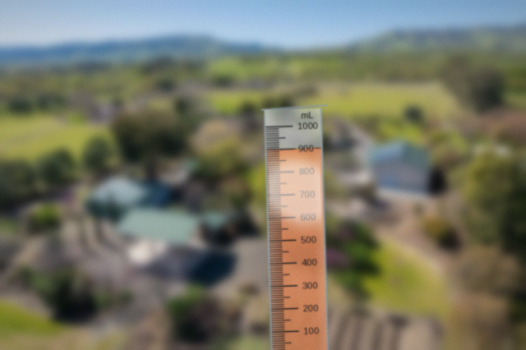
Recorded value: {"value": 900, "unit": "mL"}
